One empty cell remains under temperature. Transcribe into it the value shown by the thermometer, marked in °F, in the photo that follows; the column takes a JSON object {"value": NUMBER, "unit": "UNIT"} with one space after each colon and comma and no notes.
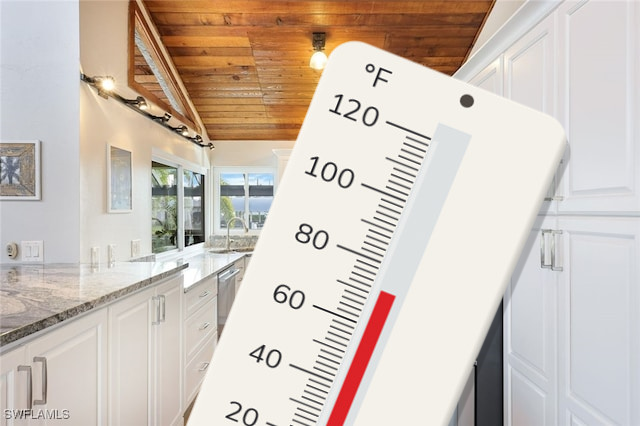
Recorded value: {"value": 72, "unit": "°F"}
